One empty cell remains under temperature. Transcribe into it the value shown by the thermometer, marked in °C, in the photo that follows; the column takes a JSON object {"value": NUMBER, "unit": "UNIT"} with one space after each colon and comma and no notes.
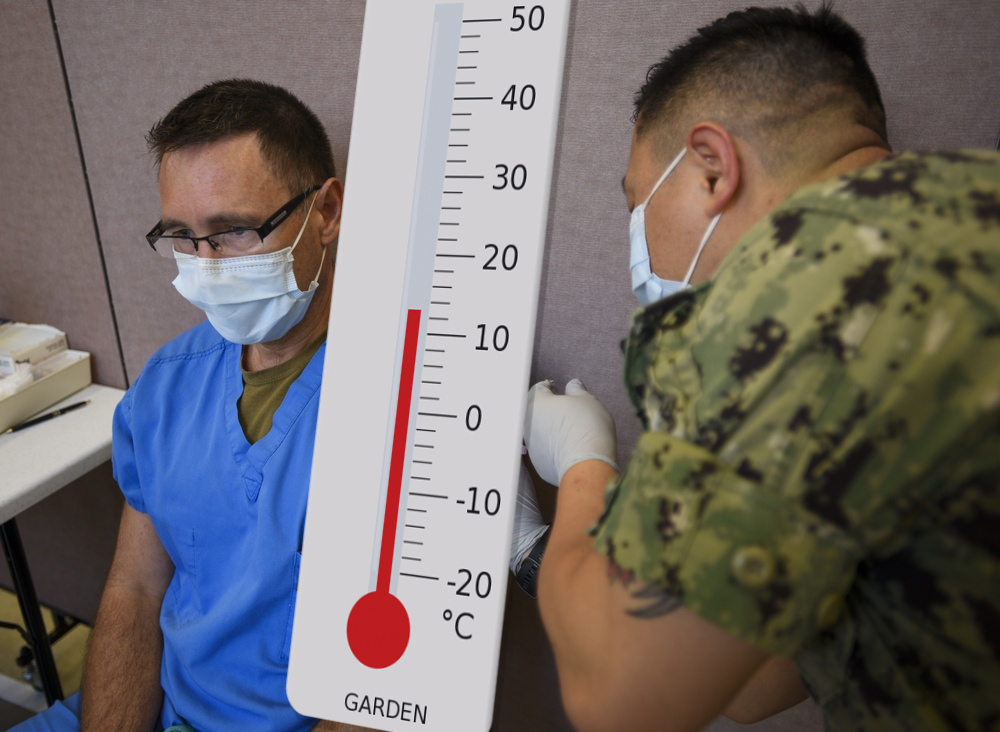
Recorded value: {"value": 13, "unit": "°C"}
